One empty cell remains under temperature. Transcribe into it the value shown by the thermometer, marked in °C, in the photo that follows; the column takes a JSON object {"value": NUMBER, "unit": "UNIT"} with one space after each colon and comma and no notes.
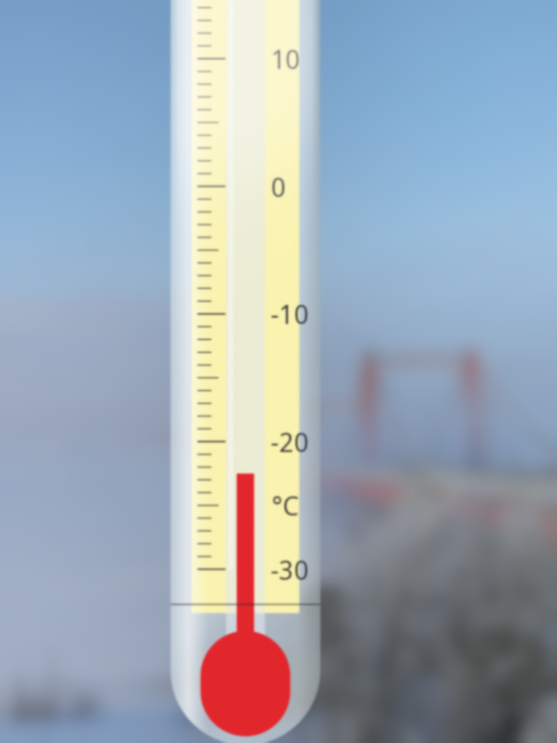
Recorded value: {"value": -22.5, "unit": "°C"}
